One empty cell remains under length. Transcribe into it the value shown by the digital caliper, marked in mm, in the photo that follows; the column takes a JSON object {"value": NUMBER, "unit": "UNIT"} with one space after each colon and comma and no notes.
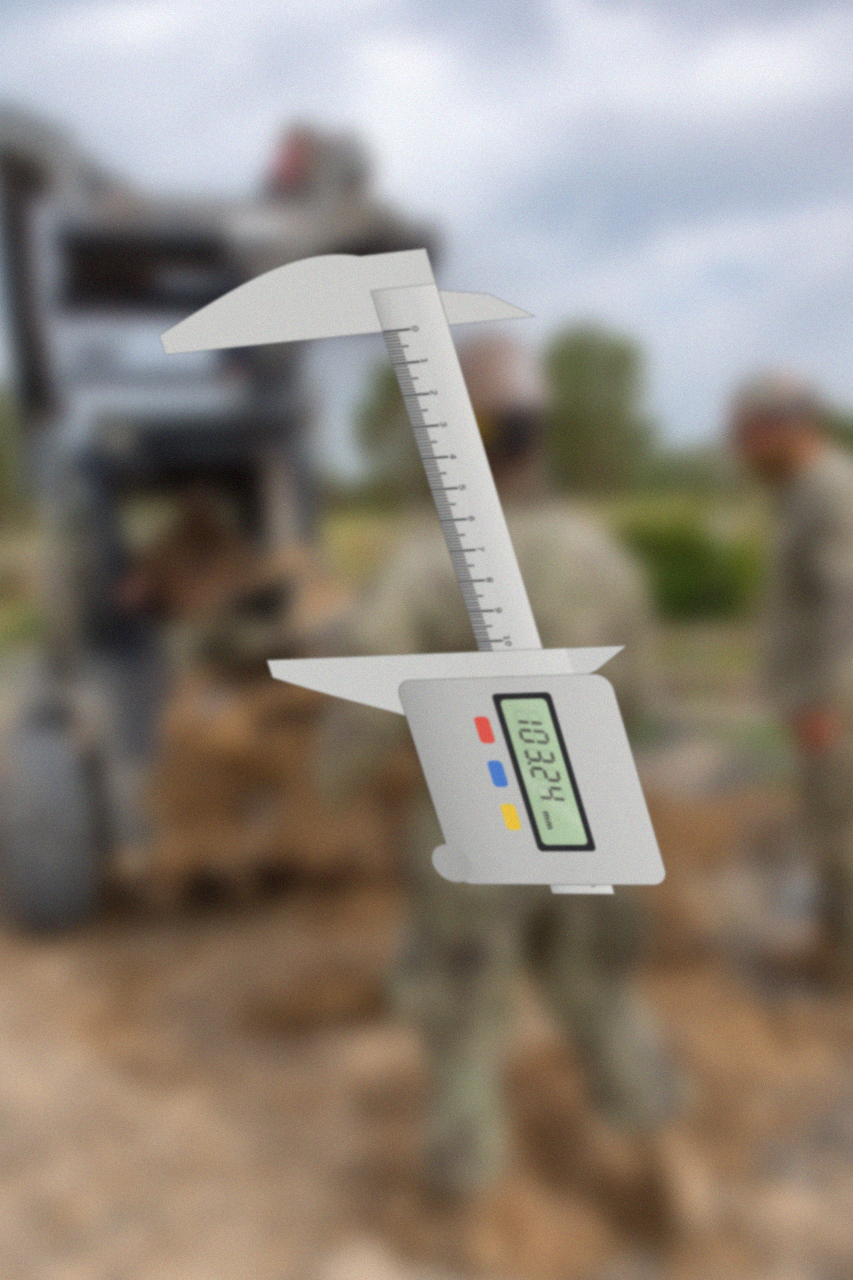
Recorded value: {"value": 103.24, "unit": "mm"}
